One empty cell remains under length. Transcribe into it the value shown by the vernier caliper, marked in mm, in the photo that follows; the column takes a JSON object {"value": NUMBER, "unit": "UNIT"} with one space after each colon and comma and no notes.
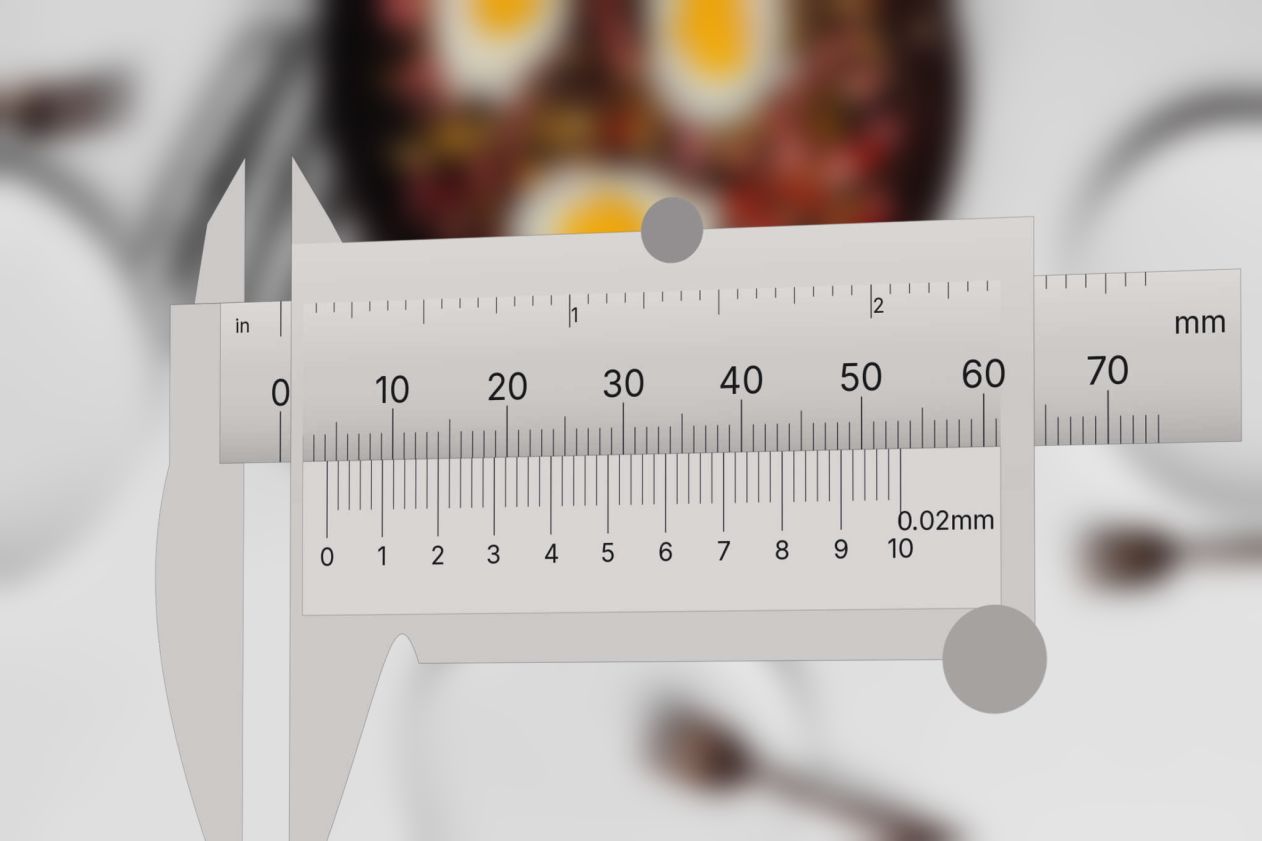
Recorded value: {"value": 4.2, "unit": "mm"}
